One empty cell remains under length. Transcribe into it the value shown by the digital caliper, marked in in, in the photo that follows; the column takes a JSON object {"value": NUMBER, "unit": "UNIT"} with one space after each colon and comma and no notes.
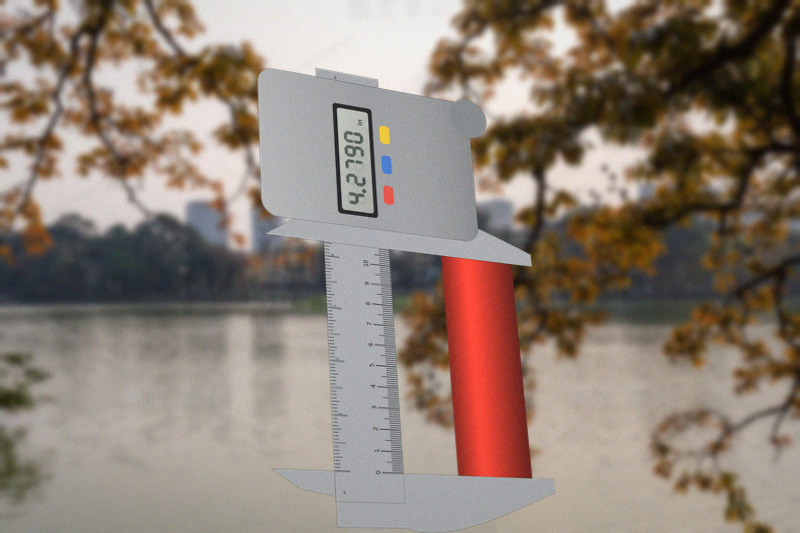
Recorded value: {"value": 4.2790, "unit": "in"}
